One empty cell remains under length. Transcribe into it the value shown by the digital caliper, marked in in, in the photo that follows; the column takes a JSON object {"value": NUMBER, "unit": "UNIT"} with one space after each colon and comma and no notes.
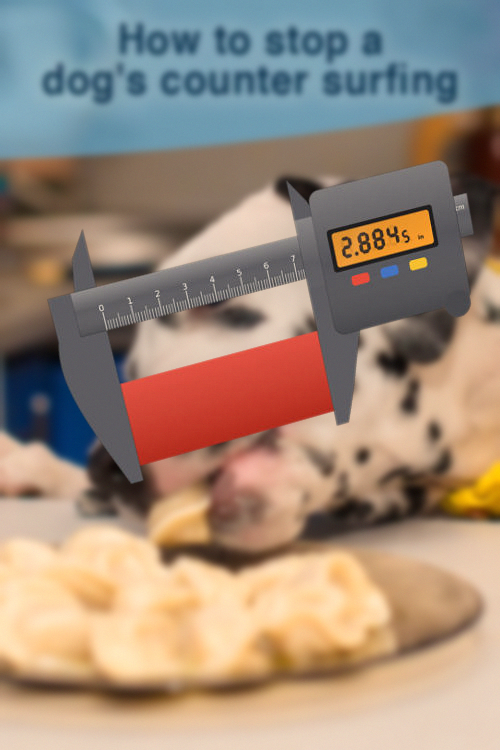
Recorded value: {"value": 2.8845, "unit": "in"}
